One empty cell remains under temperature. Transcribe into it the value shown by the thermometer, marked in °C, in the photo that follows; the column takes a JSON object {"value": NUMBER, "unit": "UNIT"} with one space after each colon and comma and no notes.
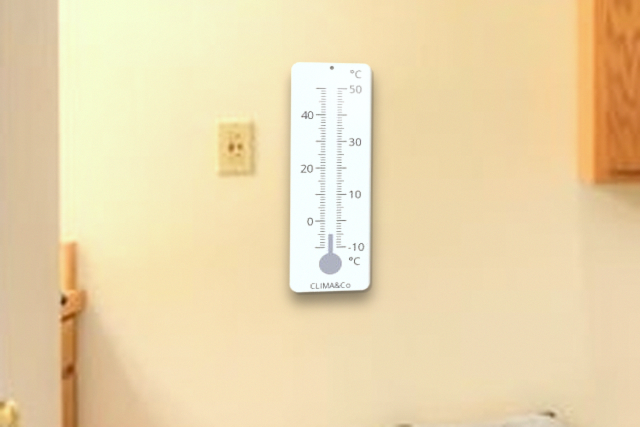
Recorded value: {"value": -5, "unit": "°C"}
